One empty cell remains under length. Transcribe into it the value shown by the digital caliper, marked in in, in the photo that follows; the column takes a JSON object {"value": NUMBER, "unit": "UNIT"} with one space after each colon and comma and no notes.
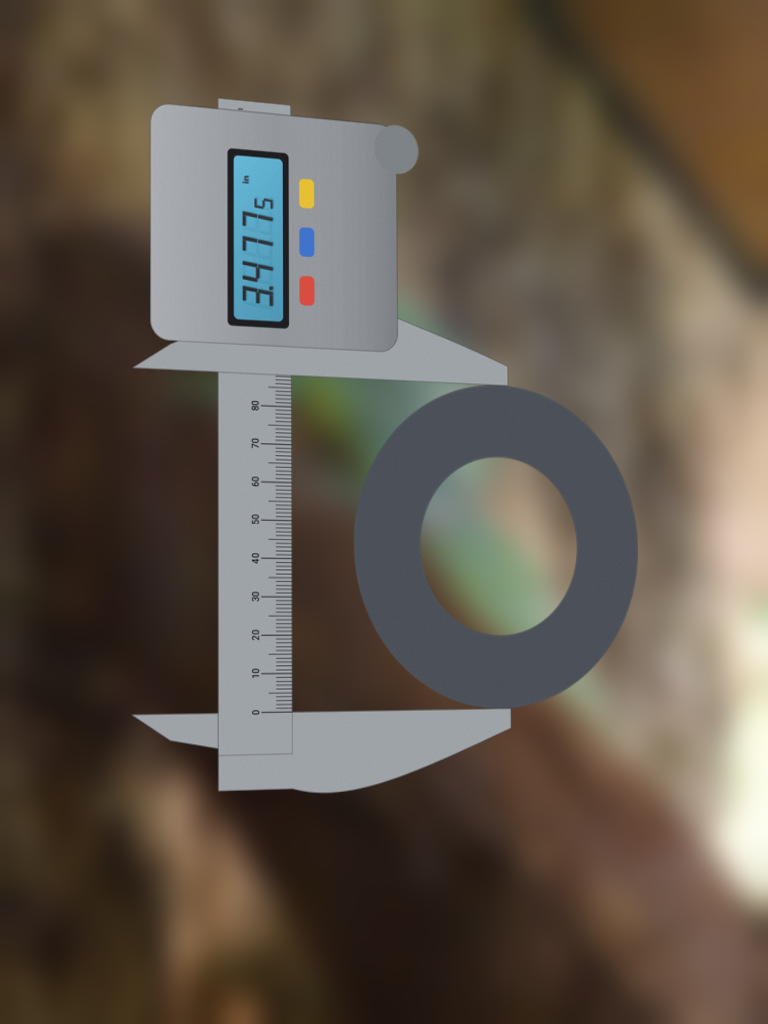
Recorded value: {"value": 3.4775, "unit": "in"}
